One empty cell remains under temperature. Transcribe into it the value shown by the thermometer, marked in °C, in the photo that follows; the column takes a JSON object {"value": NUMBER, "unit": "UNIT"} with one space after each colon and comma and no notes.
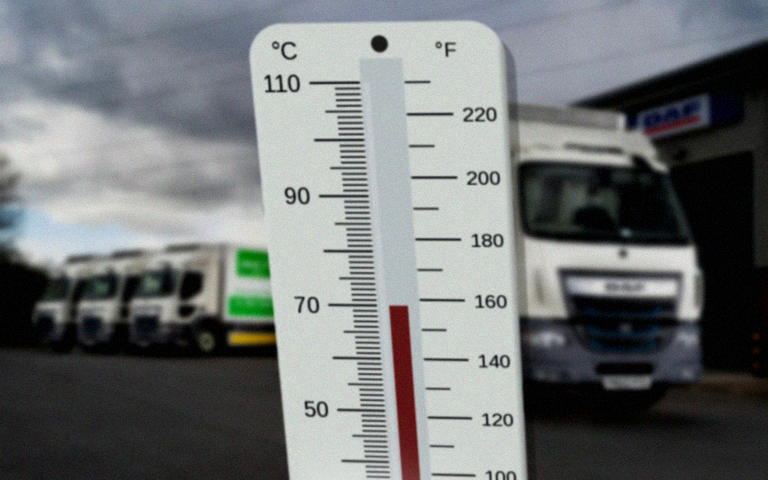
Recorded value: {"value": 70, "unit": "°C"}
